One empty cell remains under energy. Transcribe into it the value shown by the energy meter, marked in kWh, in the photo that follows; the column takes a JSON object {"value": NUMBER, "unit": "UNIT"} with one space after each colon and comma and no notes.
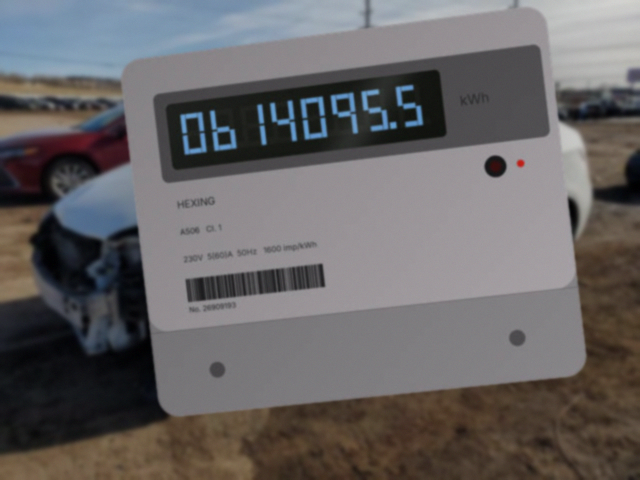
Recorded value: {"value": 614095.5, "unit": "kWh"}
